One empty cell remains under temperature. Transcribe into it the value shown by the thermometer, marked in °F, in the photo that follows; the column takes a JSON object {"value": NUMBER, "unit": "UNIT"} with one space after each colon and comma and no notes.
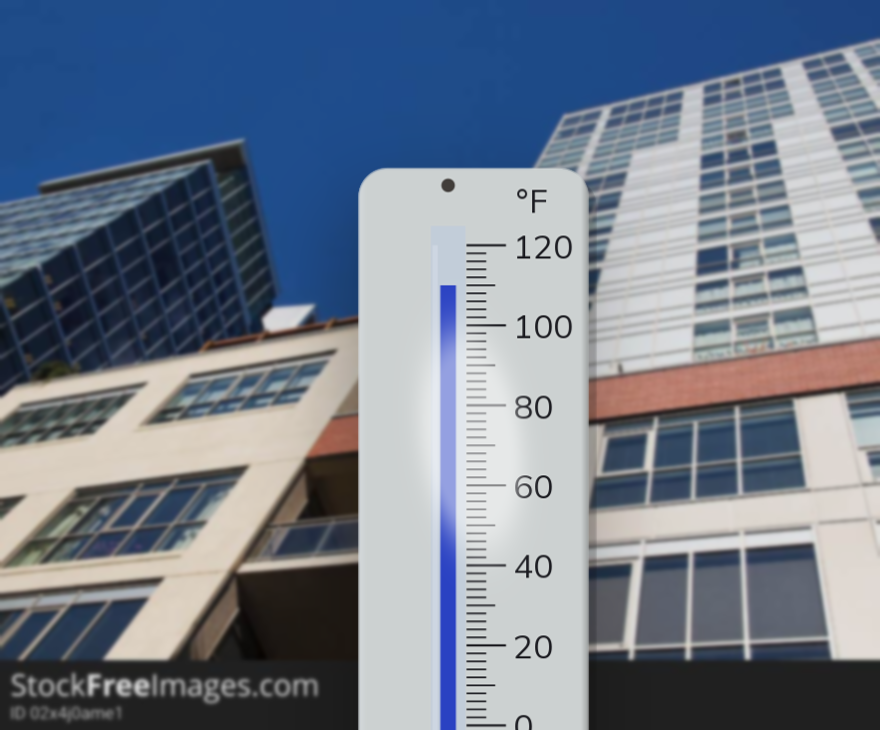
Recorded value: {"value": 110, "unit": "°F"}
